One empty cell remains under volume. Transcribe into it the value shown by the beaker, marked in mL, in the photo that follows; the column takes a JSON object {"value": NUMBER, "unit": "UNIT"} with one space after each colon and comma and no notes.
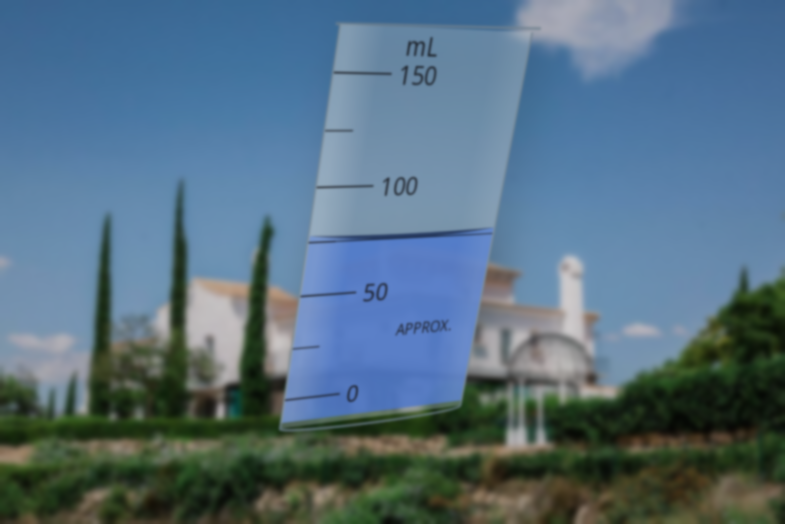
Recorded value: {"value": 75, "unit": "mL"}
